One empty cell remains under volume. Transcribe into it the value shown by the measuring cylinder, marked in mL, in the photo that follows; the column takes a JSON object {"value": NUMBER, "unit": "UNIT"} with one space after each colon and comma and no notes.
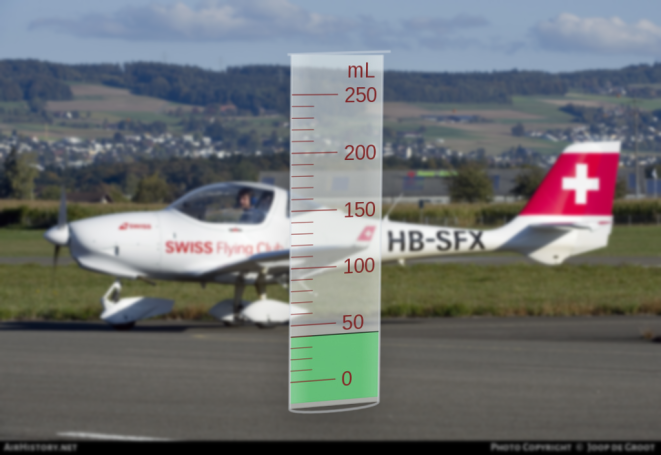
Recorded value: {"value": 40, "unit": "mL"}
